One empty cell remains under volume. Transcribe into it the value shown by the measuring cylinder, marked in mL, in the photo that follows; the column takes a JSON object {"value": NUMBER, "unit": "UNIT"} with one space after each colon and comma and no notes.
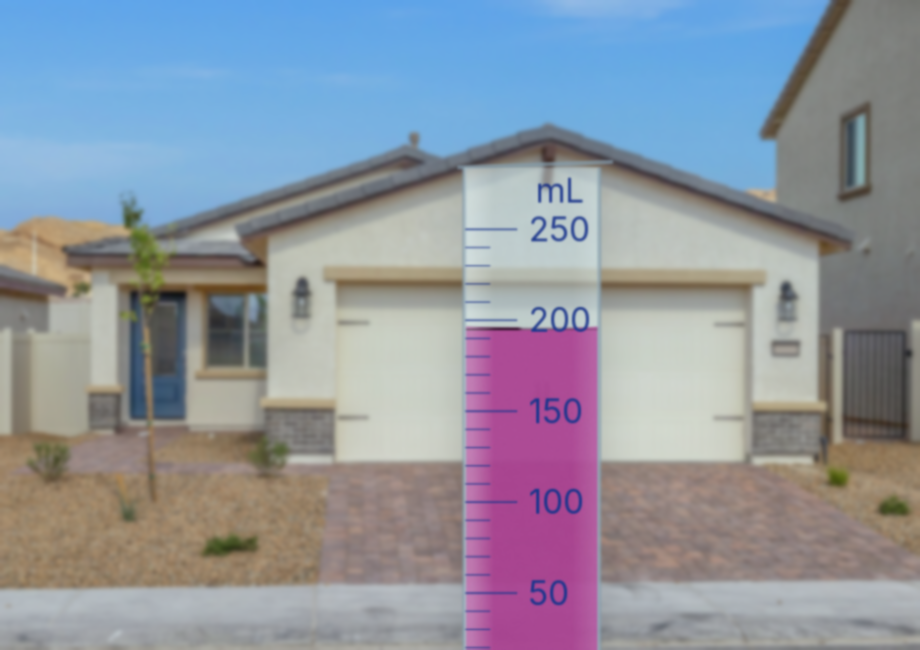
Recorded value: {"value": 195, "unit": "mL"}
